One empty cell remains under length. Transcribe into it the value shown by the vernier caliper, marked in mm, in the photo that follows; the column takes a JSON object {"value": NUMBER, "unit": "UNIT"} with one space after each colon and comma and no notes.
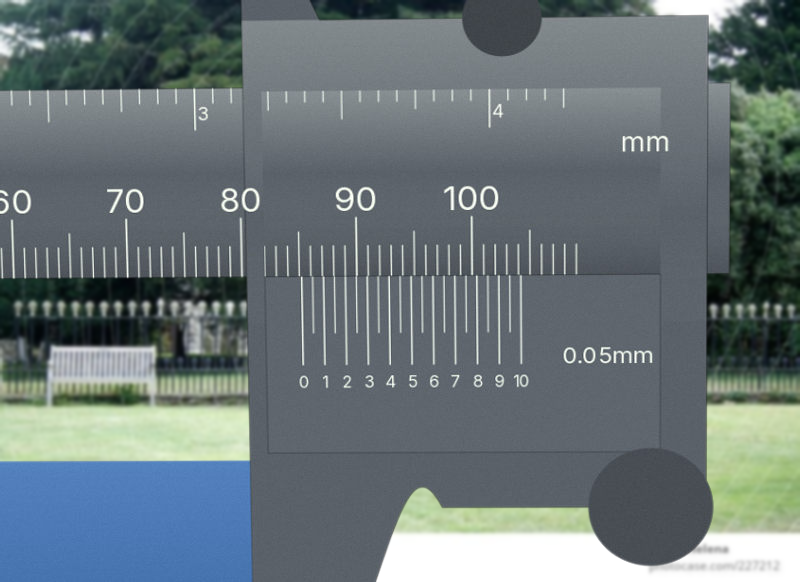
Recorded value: {"value": 85.2, "unit": "mm"}
